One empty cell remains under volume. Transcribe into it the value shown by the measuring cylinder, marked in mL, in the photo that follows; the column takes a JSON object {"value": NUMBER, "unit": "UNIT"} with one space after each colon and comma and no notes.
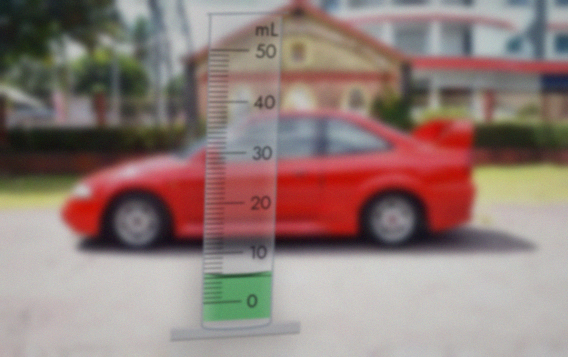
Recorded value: {"value": 5, "unit": "mL"}
